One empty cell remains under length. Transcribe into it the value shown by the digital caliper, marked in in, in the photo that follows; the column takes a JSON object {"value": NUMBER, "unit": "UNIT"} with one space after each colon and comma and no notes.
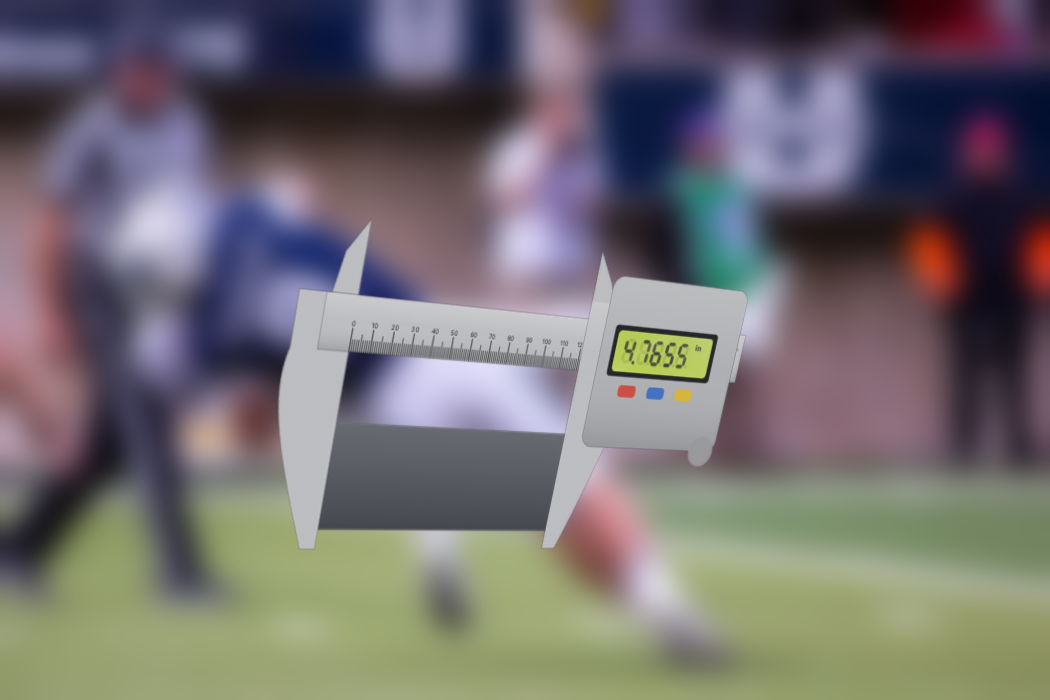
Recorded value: {"value": 4.7655, "unit": "in"}
